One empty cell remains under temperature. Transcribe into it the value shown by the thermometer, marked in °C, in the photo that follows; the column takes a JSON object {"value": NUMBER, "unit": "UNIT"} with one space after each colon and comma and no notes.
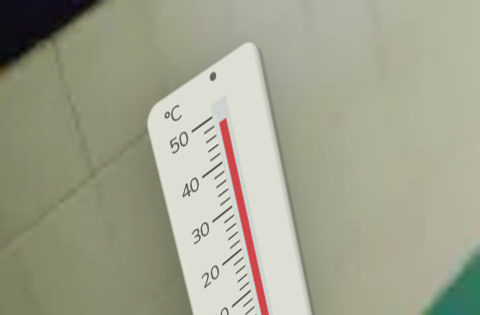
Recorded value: {"value": 48, "unit": "°C"}
